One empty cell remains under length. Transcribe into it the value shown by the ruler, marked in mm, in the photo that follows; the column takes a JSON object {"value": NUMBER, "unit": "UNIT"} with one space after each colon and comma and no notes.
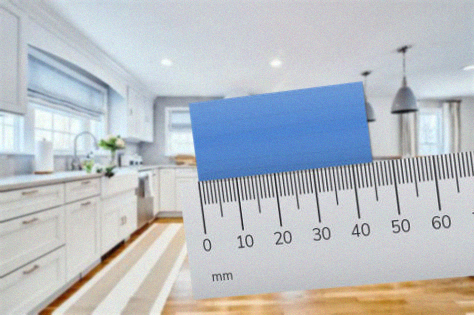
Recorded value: {"value": 45, "unit": "mm"}
